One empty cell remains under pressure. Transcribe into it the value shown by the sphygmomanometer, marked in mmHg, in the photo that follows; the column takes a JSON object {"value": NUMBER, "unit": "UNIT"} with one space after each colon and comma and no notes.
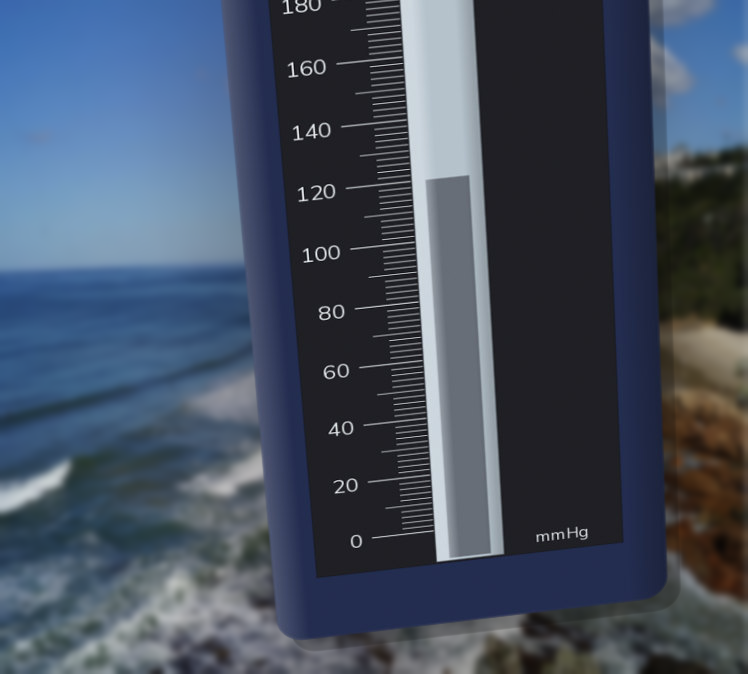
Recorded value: {"value": 120, "unit": "mmHg"}
